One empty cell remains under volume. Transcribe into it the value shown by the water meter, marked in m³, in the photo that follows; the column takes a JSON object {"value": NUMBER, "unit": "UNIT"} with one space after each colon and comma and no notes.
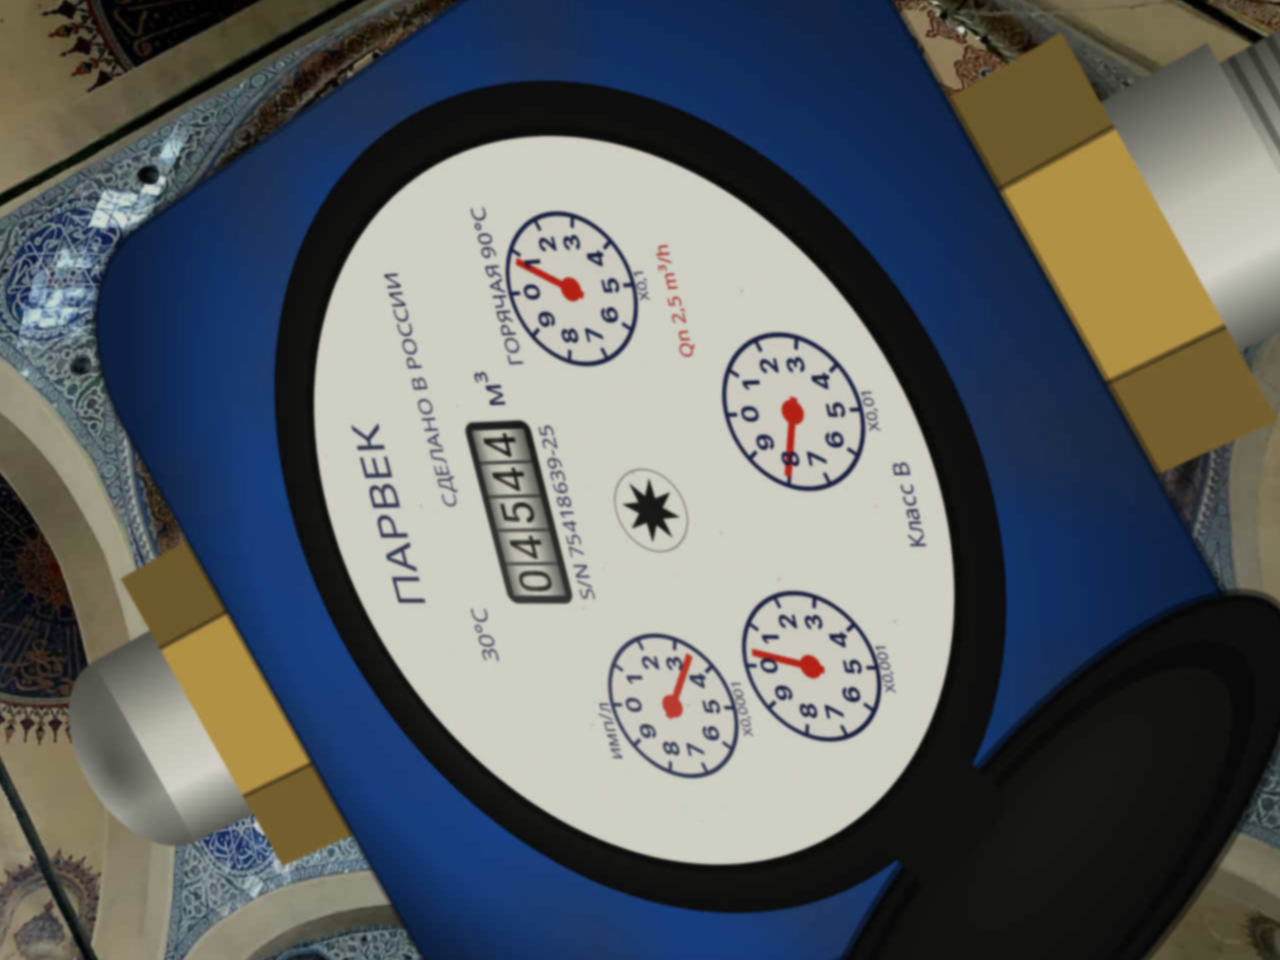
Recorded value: {"value": 4544.0803, "unit": "m³"}
